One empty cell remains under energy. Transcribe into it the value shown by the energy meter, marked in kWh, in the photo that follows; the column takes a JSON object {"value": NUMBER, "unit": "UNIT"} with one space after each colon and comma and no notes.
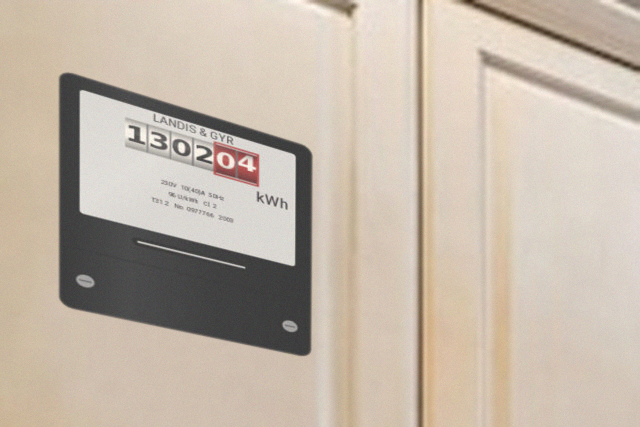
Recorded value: {"value": 1302.04, "unit": "kWh"}
